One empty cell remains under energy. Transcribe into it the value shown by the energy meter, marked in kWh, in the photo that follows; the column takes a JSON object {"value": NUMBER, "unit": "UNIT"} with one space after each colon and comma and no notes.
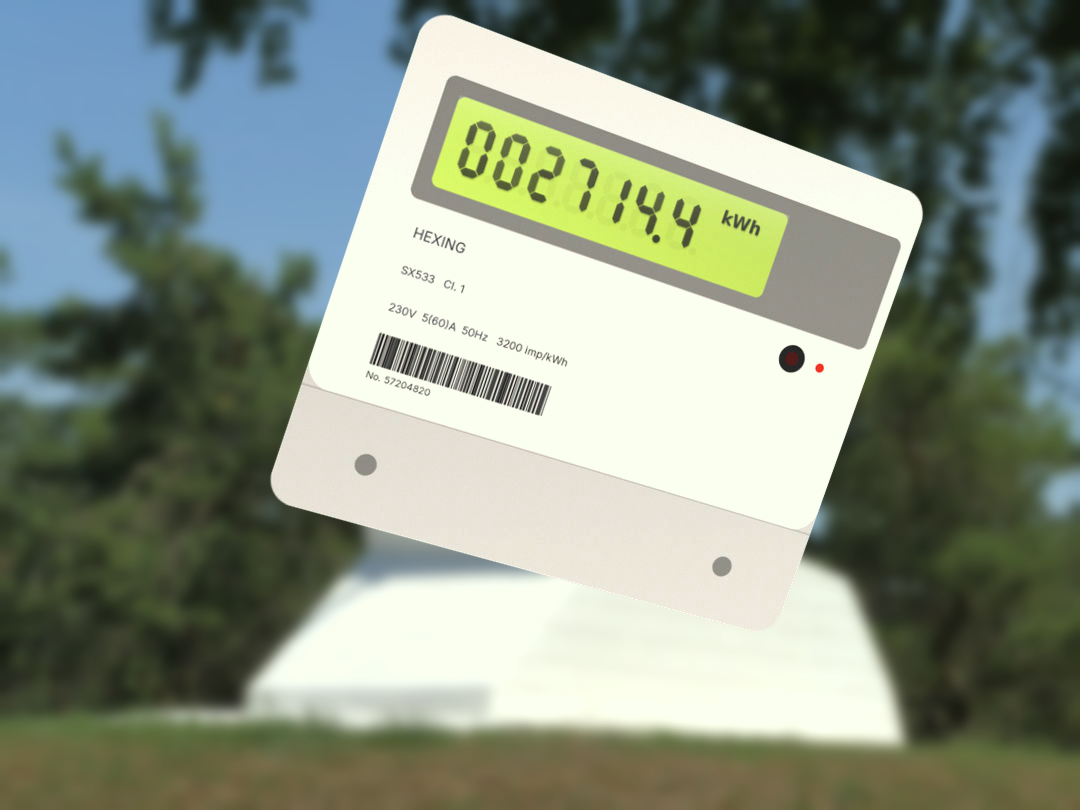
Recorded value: {"value": 2714.4, "unit": "kWh"}
